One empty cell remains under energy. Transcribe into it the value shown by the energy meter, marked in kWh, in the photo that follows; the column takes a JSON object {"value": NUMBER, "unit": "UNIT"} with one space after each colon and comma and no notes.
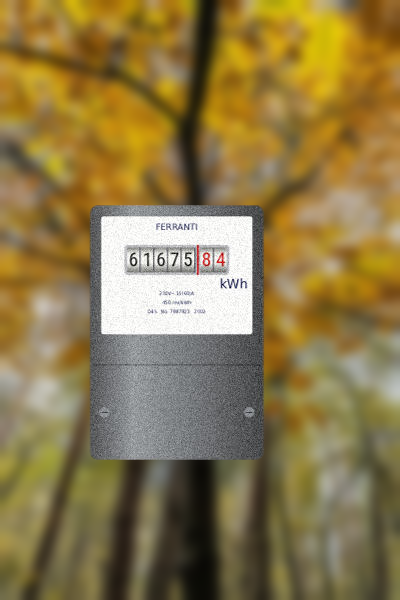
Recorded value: {"value": 61675.84, "unit": "kWh"}
